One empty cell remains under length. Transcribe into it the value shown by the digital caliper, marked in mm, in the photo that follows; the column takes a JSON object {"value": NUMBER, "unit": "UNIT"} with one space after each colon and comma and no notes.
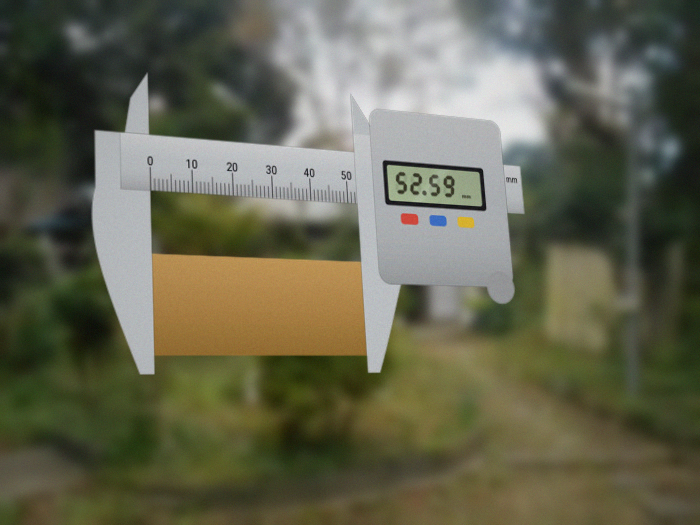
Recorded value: {"value": 52.59, "unit": "mm"}
